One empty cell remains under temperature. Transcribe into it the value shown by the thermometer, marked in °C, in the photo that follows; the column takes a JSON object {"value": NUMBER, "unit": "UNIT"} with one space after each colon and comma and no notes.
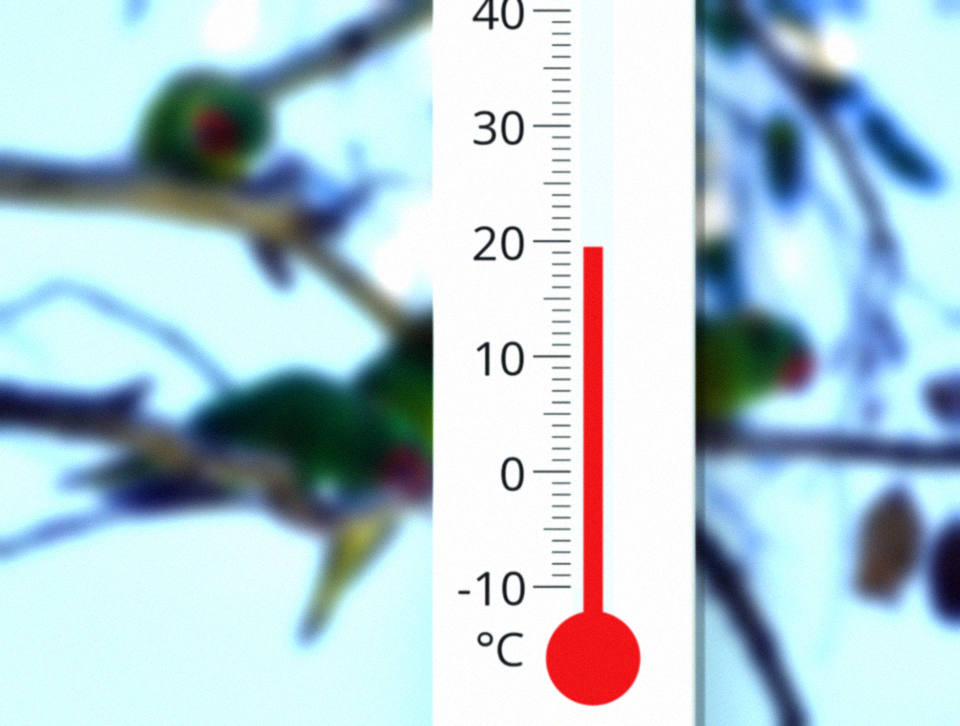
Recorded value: {"value": 19.5, "unit": "°C"}
